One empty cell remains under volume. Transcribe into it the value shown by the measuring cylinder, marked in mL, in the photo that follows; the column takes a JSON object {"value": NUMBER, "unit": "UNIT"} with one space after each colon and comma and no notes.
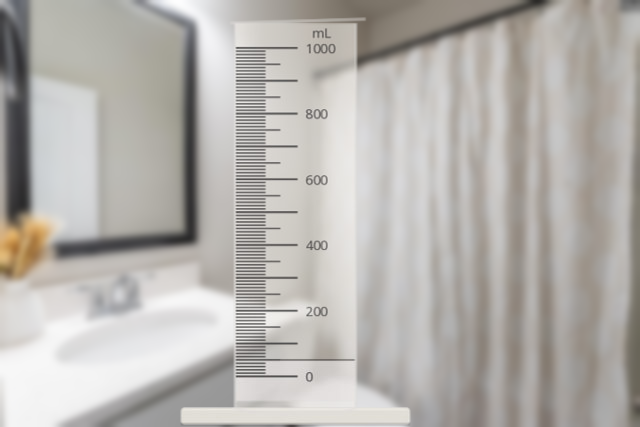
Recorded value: {"value": 50, "unit": "mL"}
